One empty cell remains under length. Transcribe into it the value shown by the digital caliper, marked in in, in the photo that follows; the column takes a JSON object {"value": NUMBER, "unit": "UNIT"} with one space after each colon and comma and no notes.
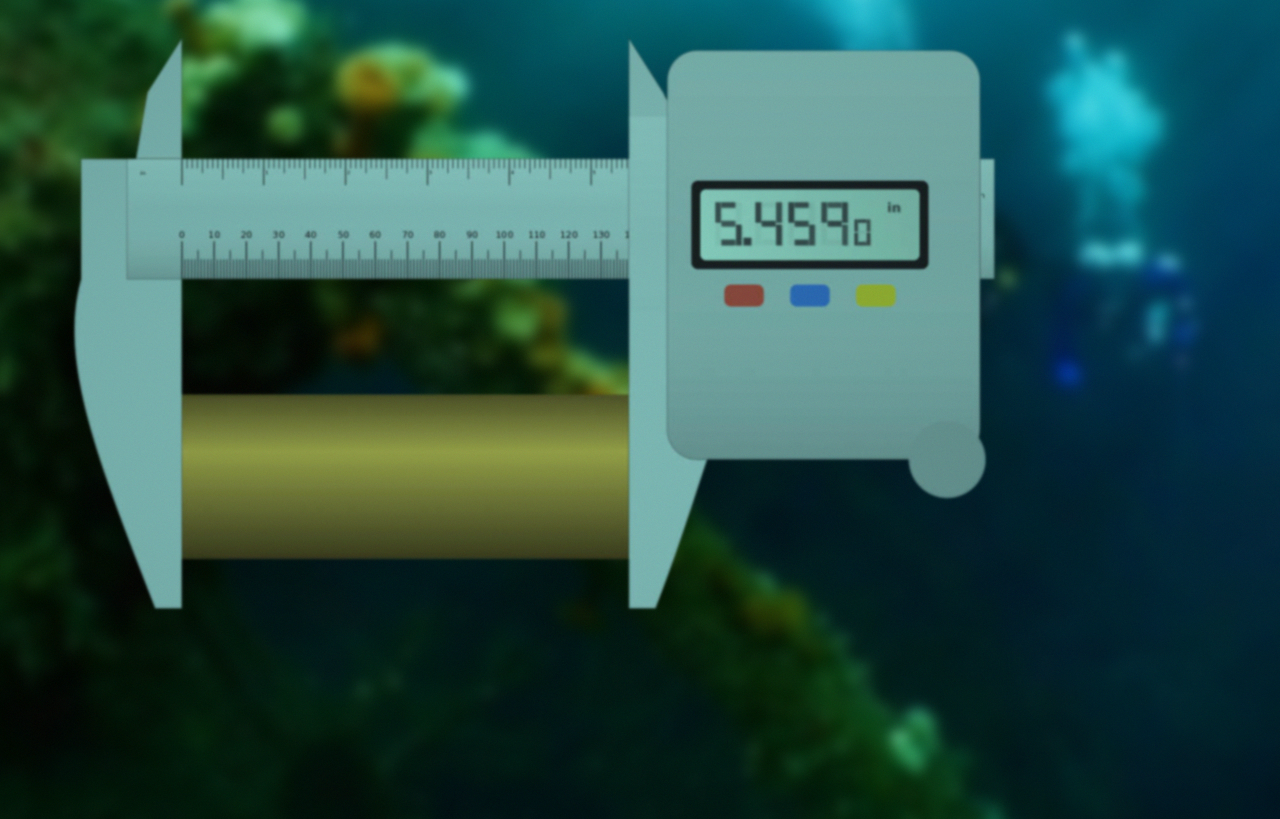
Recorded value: {"value": 5.4590, "unit": "in"}
